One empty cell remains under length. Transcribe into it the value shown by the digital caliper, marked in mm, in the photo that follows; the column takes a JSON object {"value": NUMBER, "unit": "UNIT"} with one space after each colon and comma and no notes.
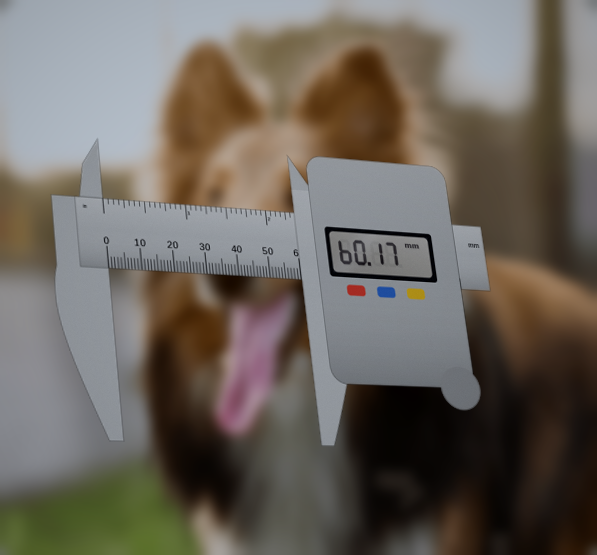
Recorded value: {"value": 60.17, "unit": "mm"}
